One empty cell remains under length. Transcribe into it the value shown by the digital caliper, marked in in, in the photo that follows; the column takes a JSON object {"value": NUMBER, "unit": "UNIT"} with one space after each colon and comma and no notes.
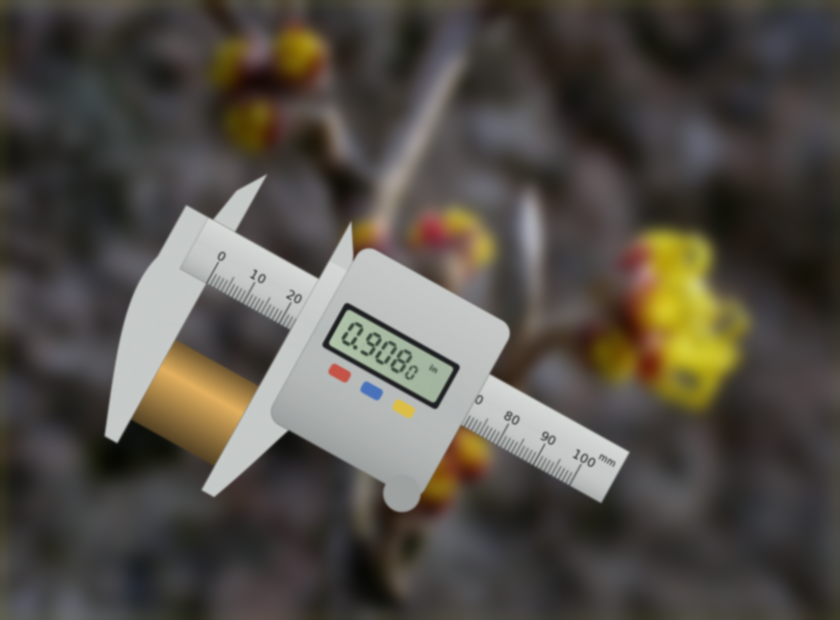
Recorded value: {"value": 0.9080, "unit": "in"}
